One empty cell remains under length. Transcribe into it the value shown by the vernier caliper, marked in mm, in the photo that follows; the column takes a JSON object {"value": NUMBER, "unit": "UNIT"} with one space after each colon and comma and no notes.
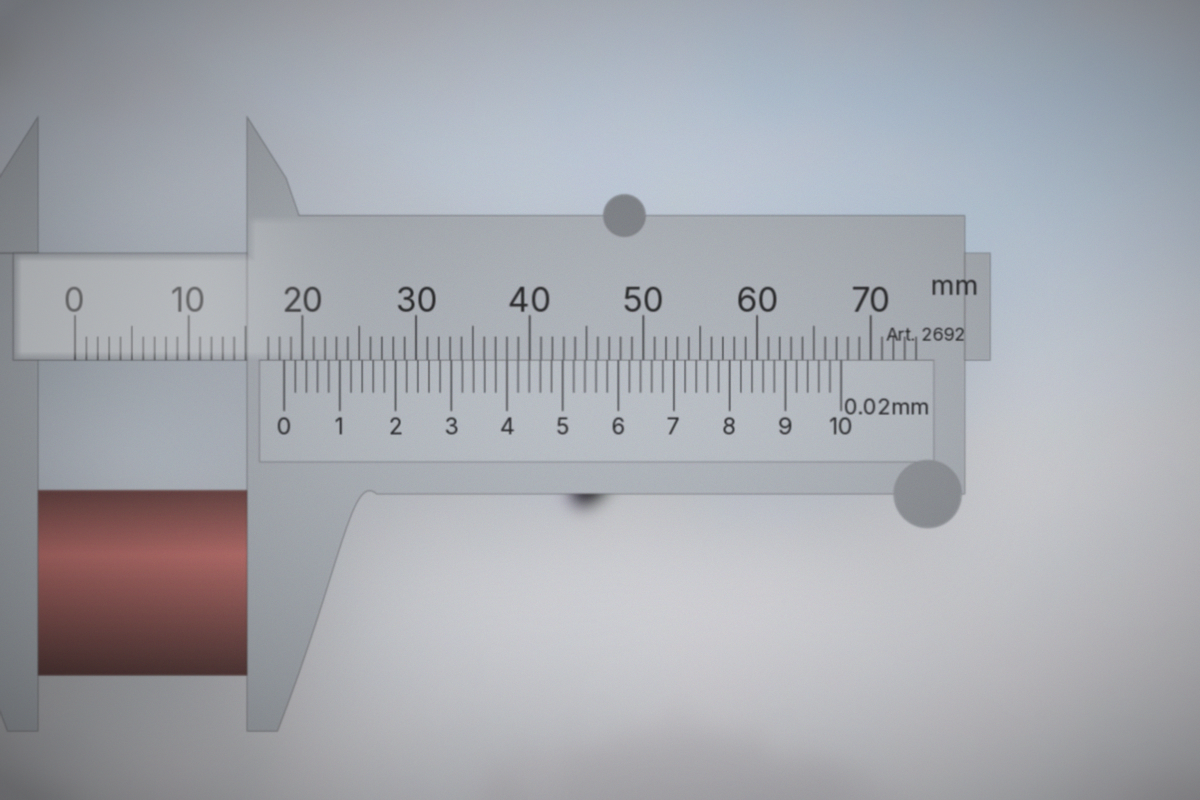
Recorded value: {"value": 18.4, "unit": "mm"}
